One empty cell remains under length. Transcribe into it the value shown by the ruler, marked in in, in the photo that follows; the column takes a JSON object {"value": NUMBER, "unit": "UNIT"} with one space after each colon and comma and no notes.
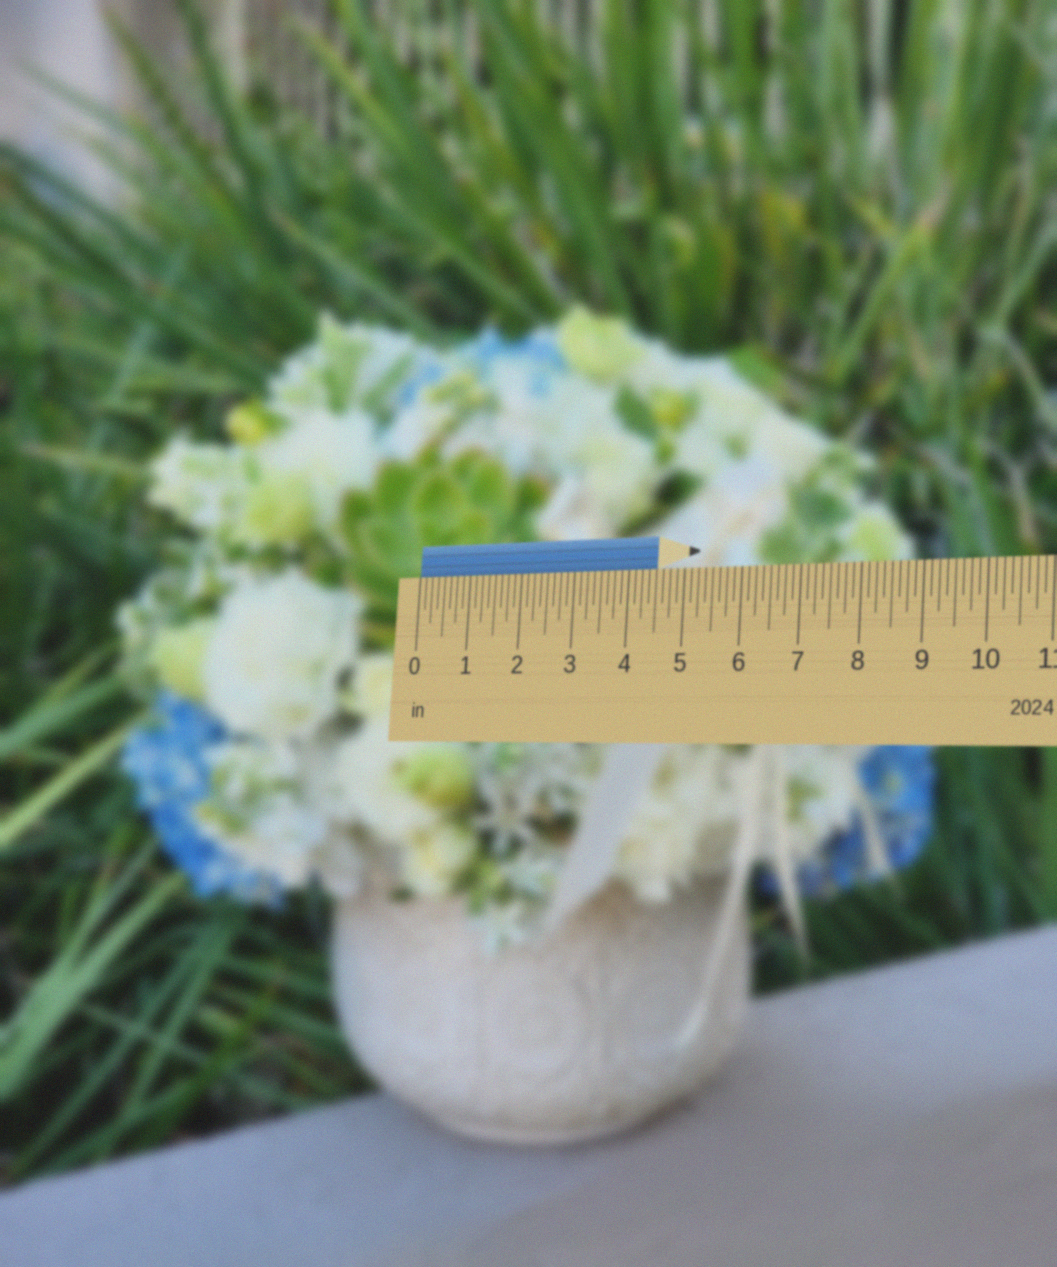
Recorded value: {"value": 5.25, "unit": "in"}
